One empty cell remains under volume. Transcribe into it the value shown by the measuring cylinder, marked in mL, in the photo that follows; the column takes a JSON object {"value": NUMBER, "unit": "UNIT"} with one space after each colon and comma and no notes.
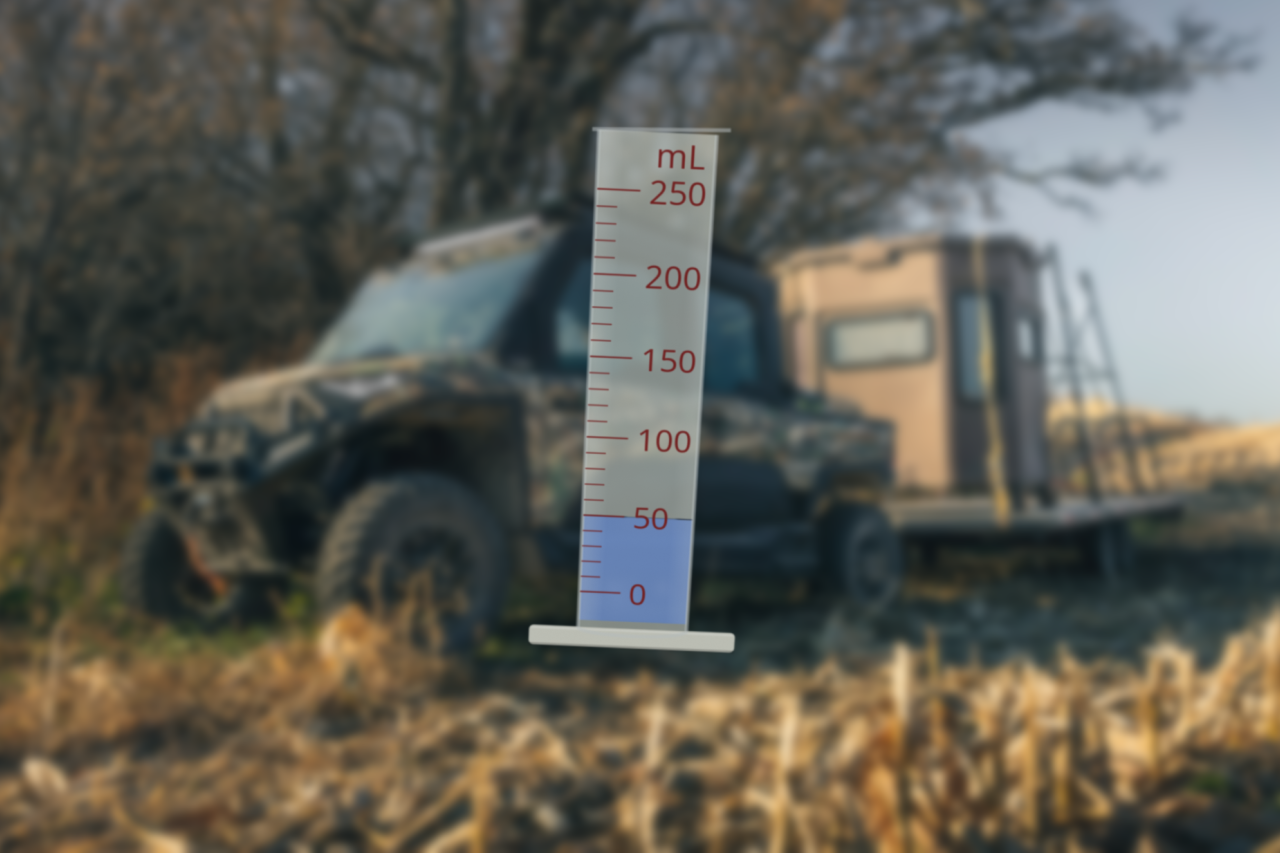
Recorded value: {"value": 50, "unit": "mL"}
